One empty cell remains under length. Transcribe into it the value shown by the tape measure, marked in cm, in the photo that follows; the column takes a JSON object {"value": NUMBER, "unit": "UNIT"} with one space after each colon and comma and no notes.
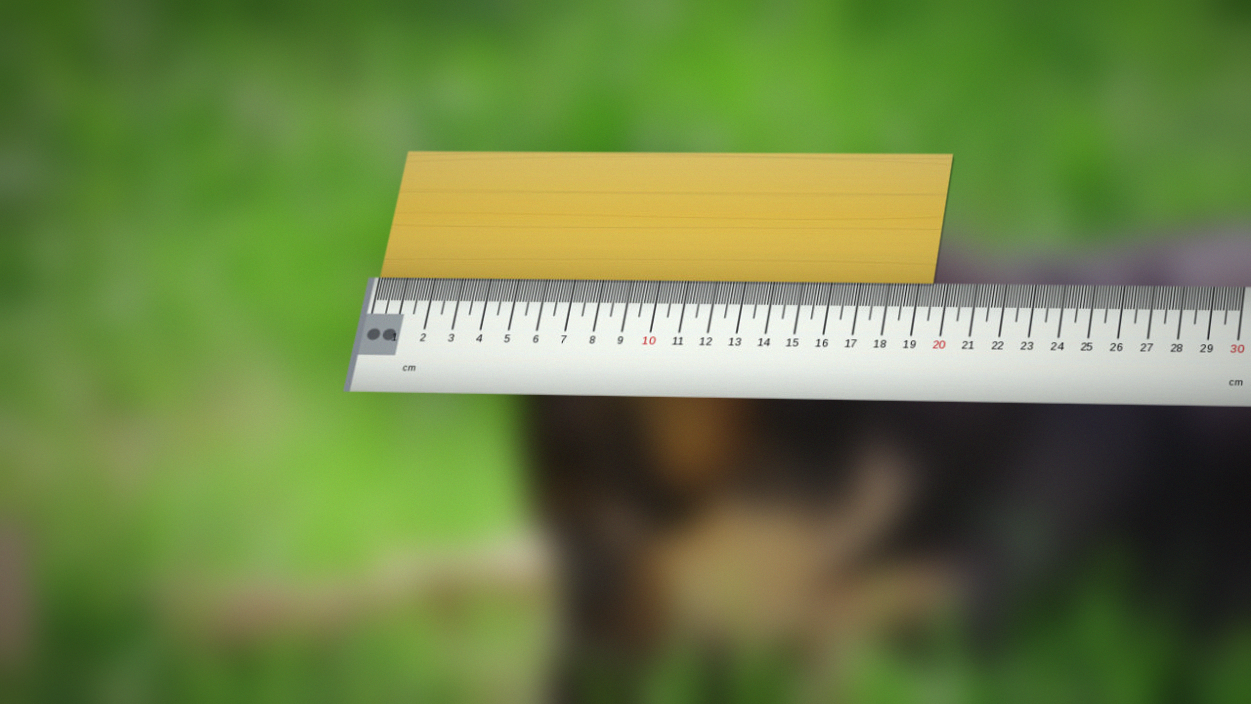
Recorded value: {"value": 19.5, "unit": "cm"}
